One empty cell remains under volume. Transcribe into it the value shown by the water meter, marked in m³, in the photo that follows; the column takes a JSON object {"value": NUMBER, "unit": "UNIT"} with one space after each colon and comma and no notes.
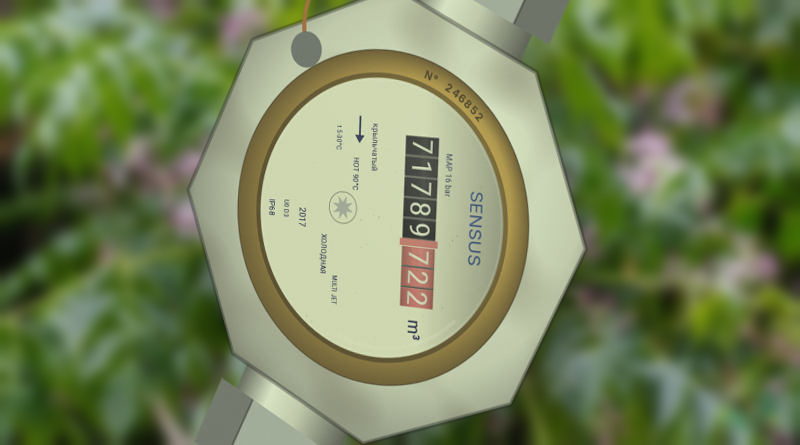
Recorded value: {"value": 71789.722, "unit": "m³"}
